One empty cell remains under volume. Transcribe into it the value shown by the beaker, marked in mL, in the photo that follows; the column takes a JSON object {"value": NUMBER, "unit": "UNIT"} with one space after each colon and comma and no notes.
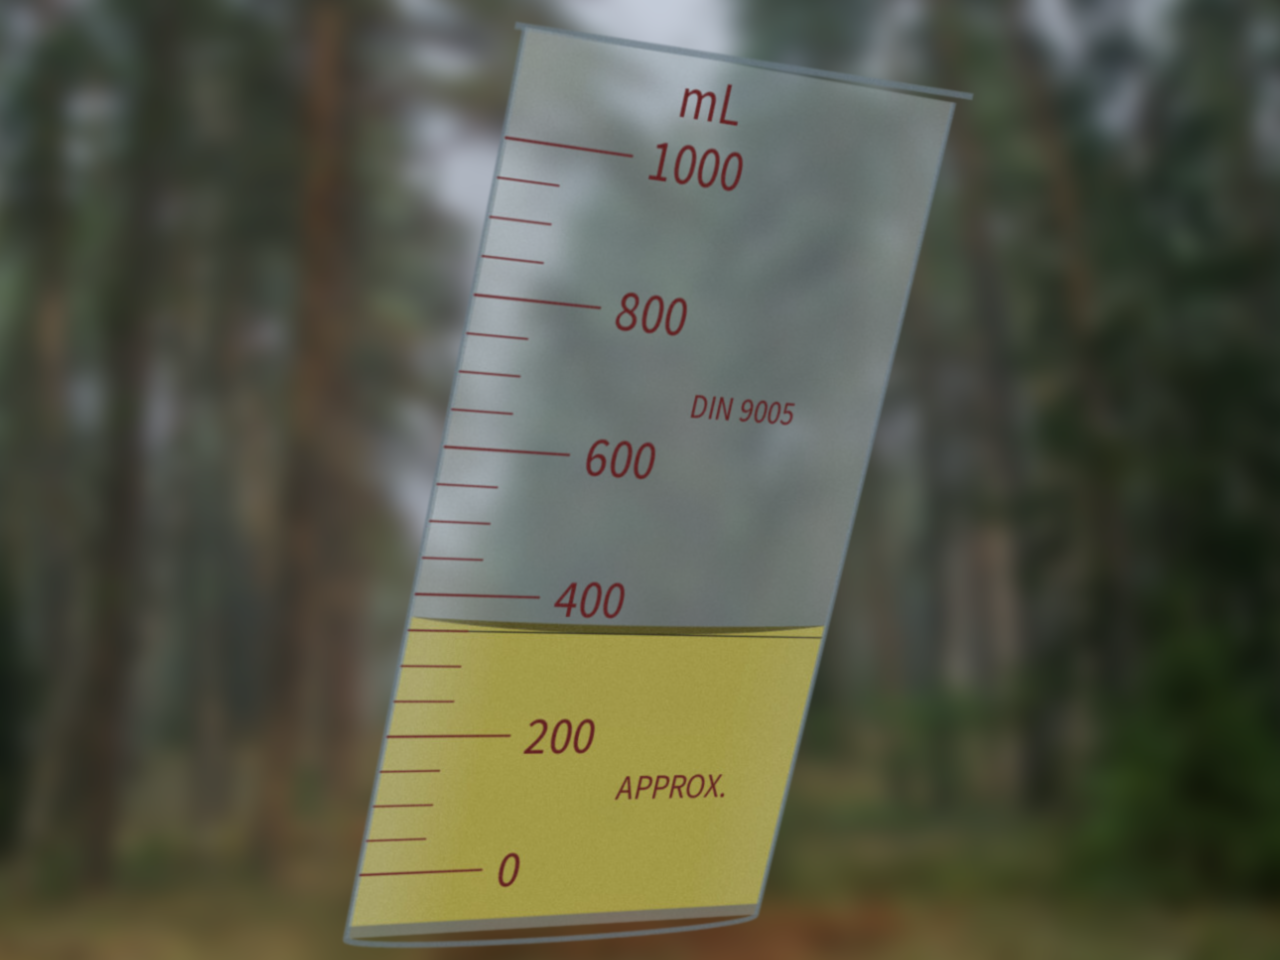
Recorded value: {"value": 350, "unit": "mL"}
